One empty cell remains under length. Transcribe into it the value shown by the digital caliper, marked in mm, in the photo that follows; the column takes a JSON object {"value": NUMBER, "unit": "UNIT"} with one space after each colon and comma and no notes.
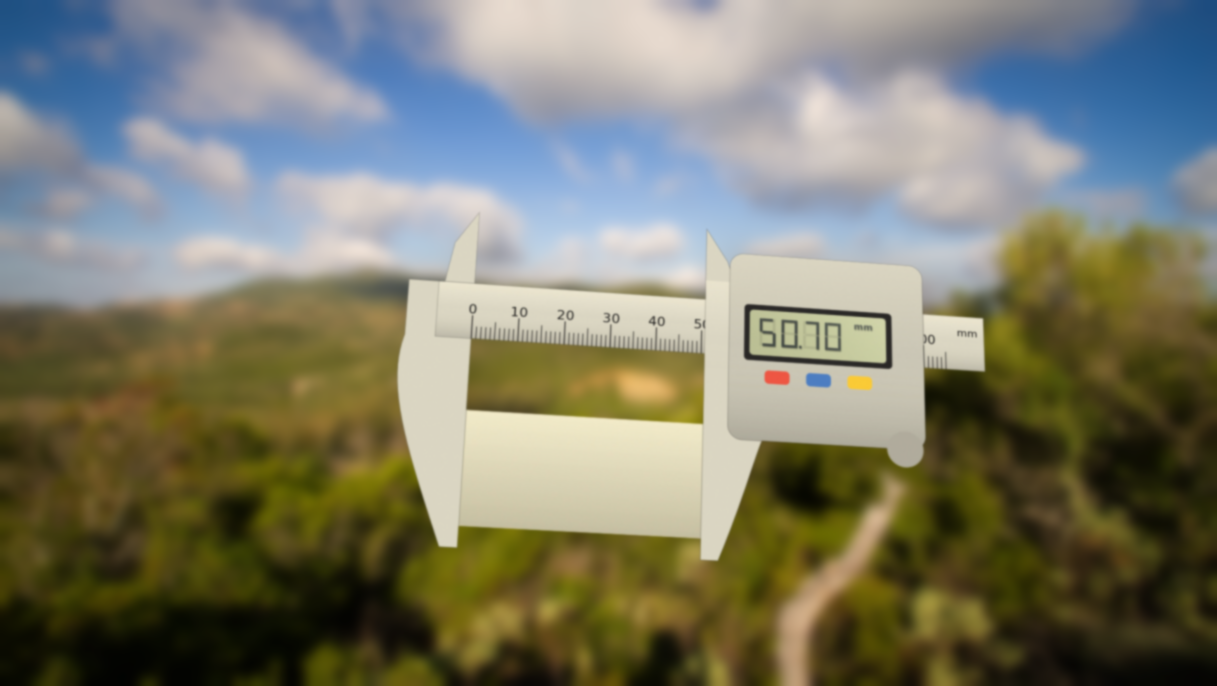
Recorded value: {"value": 50.70, "unit": "mm"}
